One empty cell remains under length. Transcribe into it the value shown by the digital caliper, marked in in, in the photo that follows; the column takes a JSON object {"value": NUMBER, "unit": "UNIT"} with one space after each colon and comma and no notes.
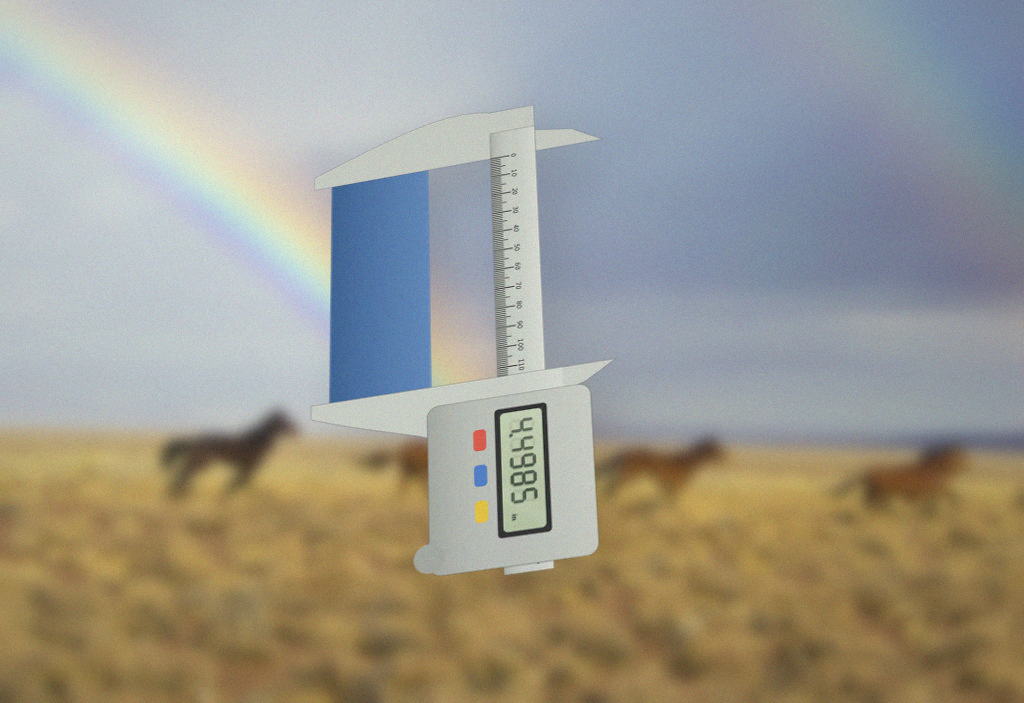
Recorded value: {"value": 4.4985, "unit": "in"}
